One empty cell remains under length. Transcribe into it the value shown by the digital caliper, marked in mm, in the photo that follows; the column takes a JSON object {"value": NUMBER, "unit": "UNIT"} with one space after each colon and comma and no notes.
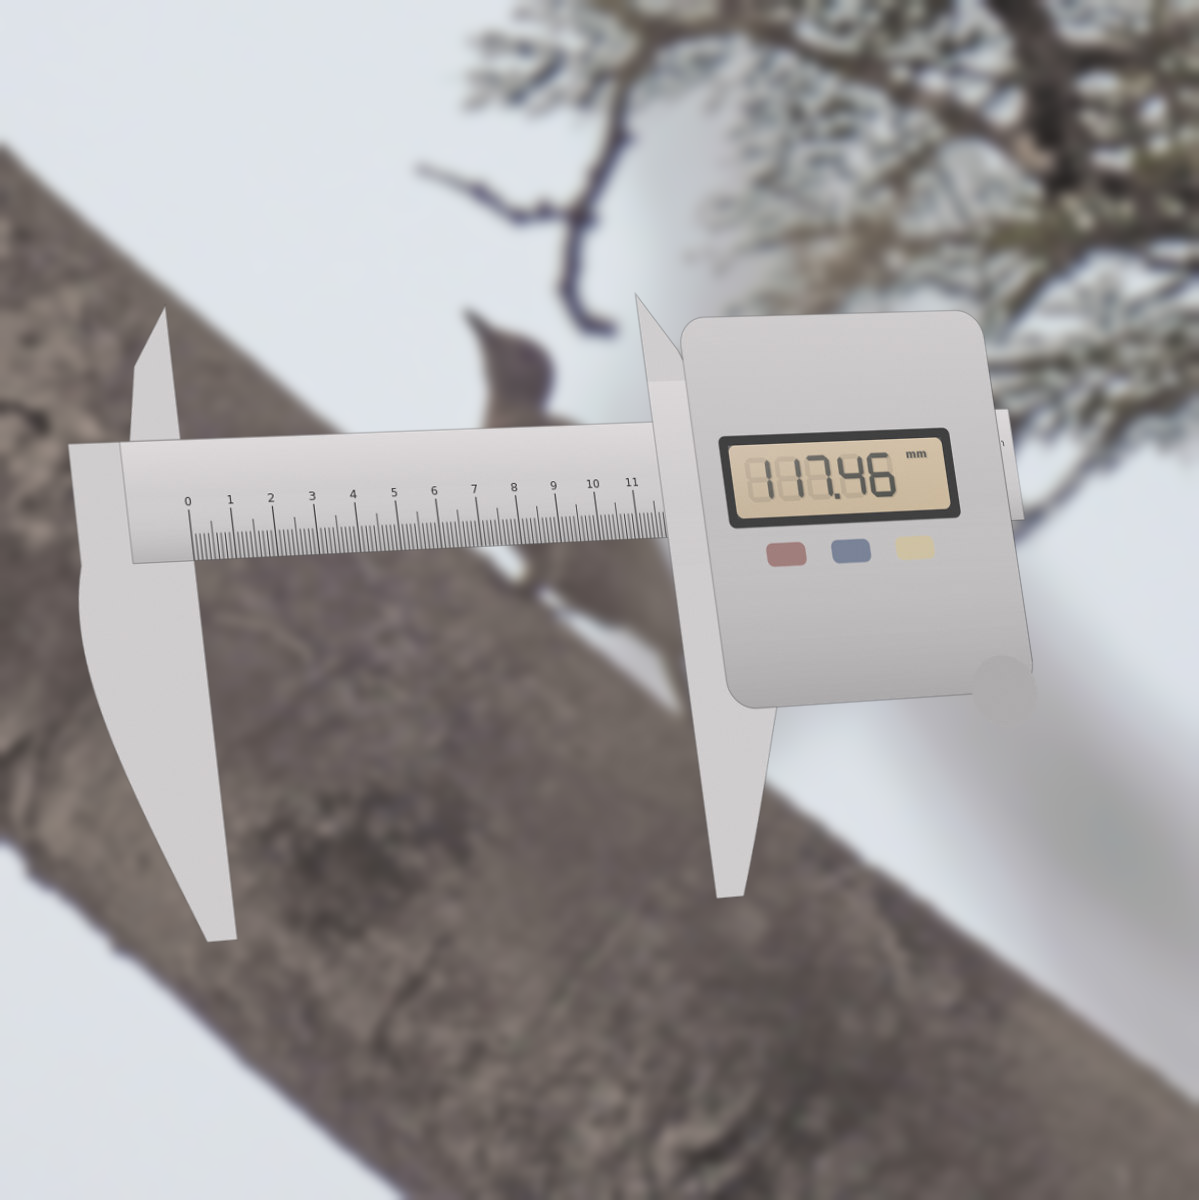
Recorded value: {"value": 117.46, "unit": "mm"}
